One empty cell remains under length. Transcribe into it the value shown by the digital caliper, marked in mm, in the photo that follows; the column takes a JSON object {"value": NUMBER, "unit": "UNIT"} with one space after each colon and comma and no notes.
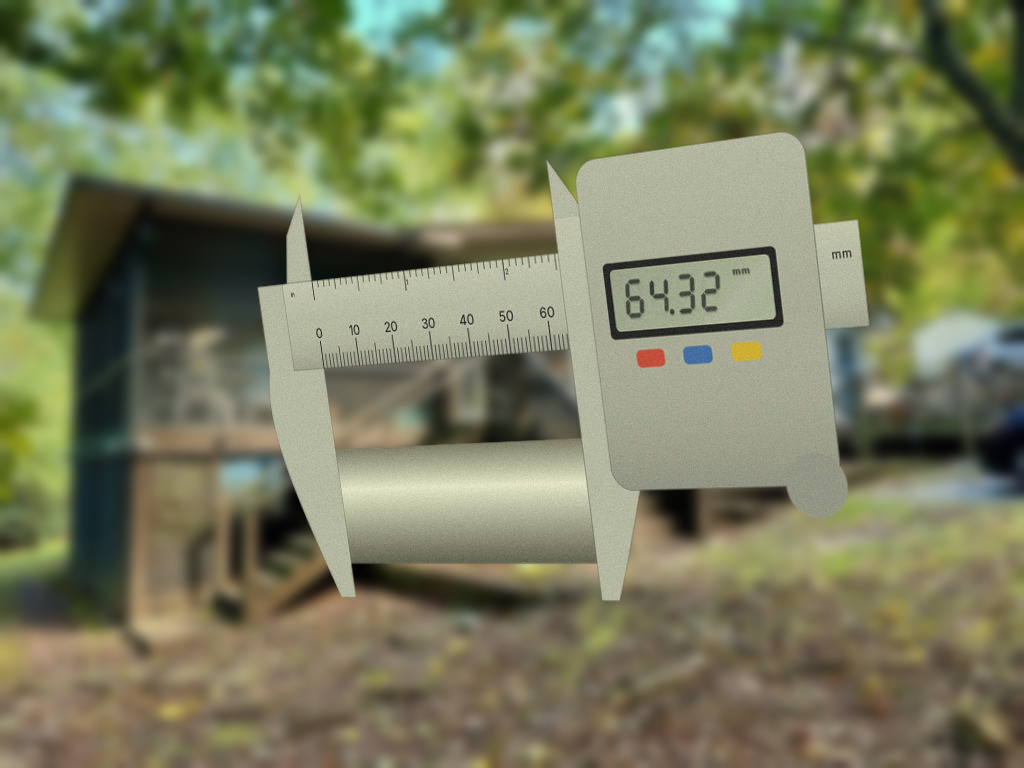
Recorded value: {"value": 64.32, "unit": "mm"}
